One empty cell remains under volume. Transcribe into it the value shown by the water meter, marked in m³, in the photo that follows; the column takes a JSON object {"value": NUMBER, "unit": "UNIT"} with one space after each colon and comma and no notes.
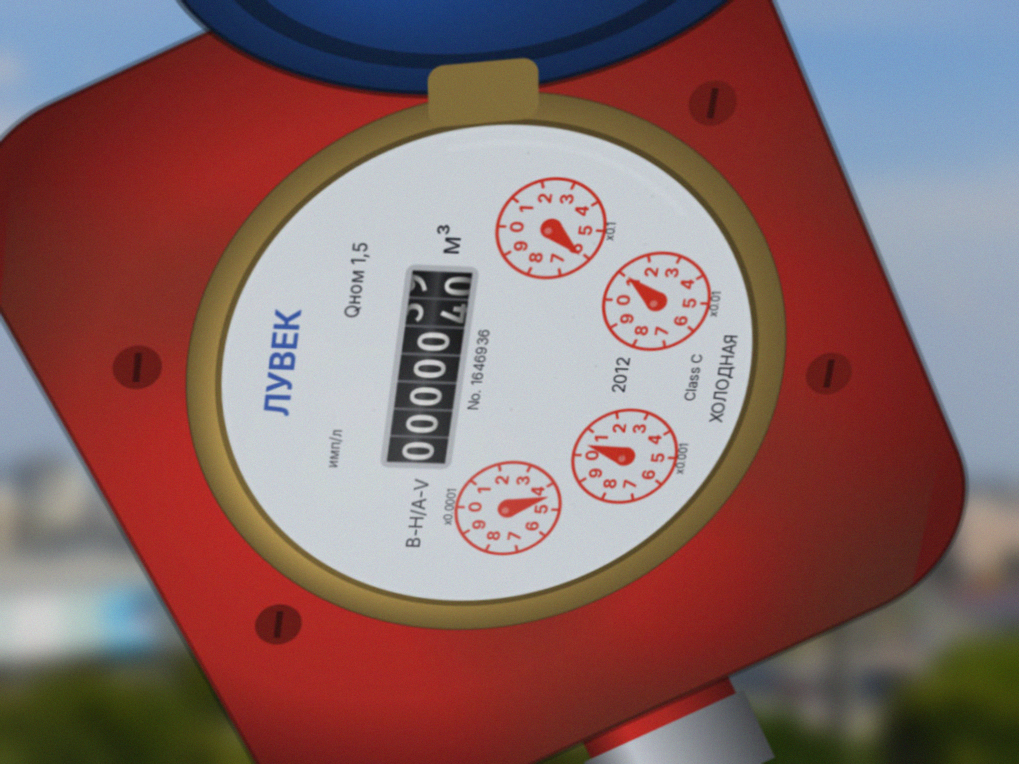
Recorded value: {"value": 39.6104, "unit": "m³"}
